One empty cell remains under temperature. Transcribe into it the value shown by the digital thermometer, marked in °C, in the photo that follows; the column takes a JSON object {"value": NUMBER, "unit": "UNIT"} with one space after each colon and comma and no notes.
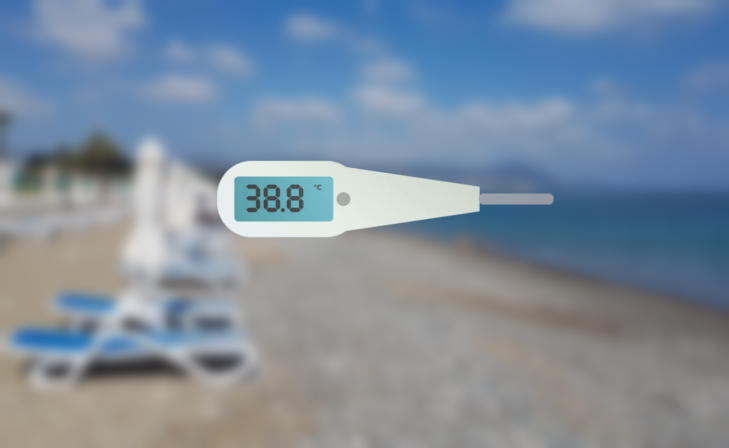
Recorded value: {"value": 38.8, "unit": "°C"}
